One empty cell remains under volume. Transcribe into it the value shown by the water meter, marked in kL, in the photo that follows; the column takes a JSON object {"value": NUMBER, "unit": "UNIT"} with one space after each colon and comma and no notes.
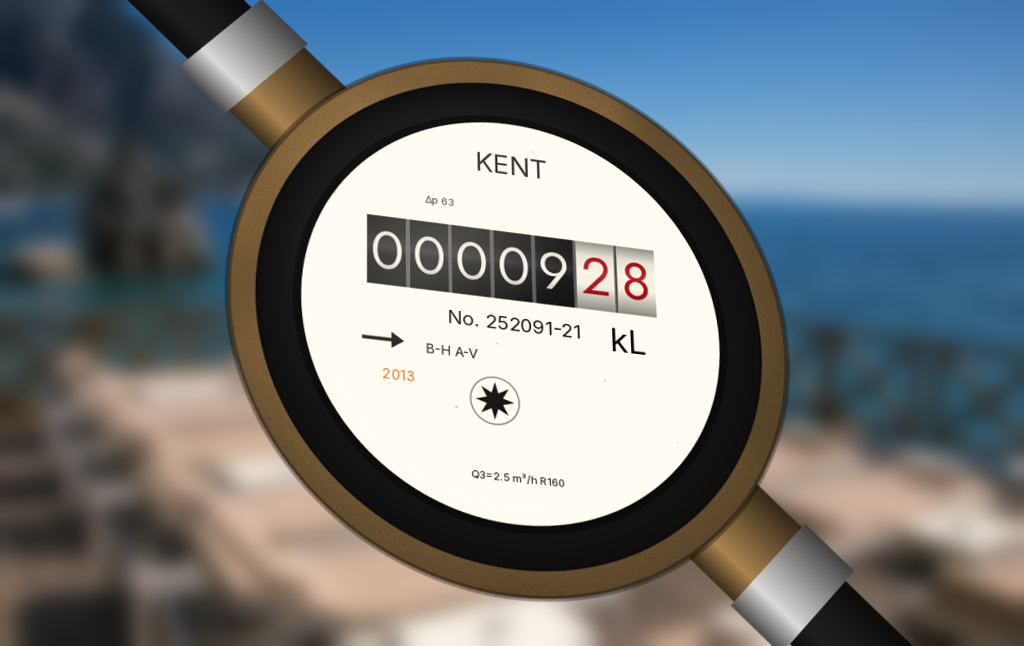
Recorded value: {"value": 9.28, "unit": "kL"}
